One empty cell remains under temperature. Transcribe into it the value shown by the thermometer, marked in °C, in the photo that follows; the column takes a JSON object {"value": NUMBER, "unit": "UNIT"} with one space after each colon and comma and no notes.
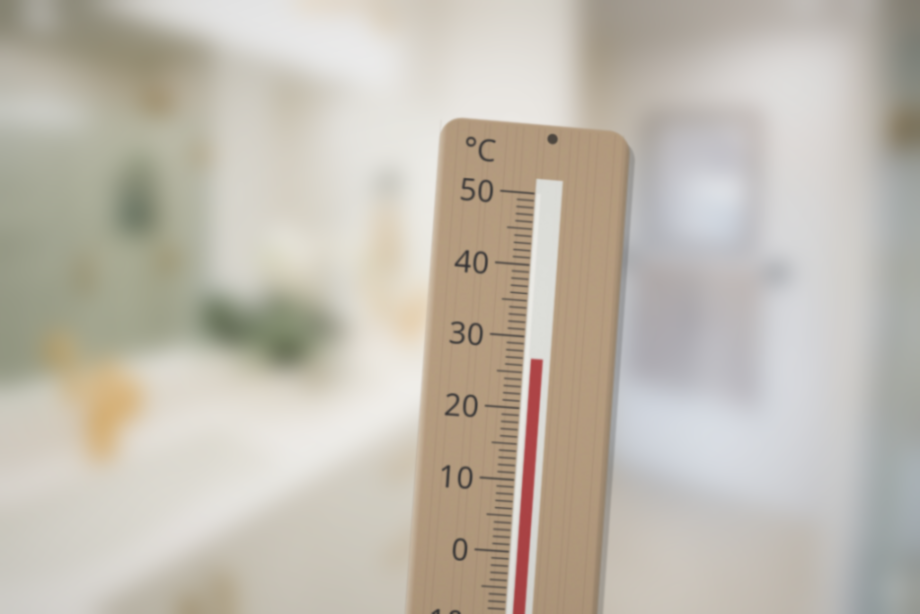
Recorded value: {"value": 27, "unit": "°C"}
